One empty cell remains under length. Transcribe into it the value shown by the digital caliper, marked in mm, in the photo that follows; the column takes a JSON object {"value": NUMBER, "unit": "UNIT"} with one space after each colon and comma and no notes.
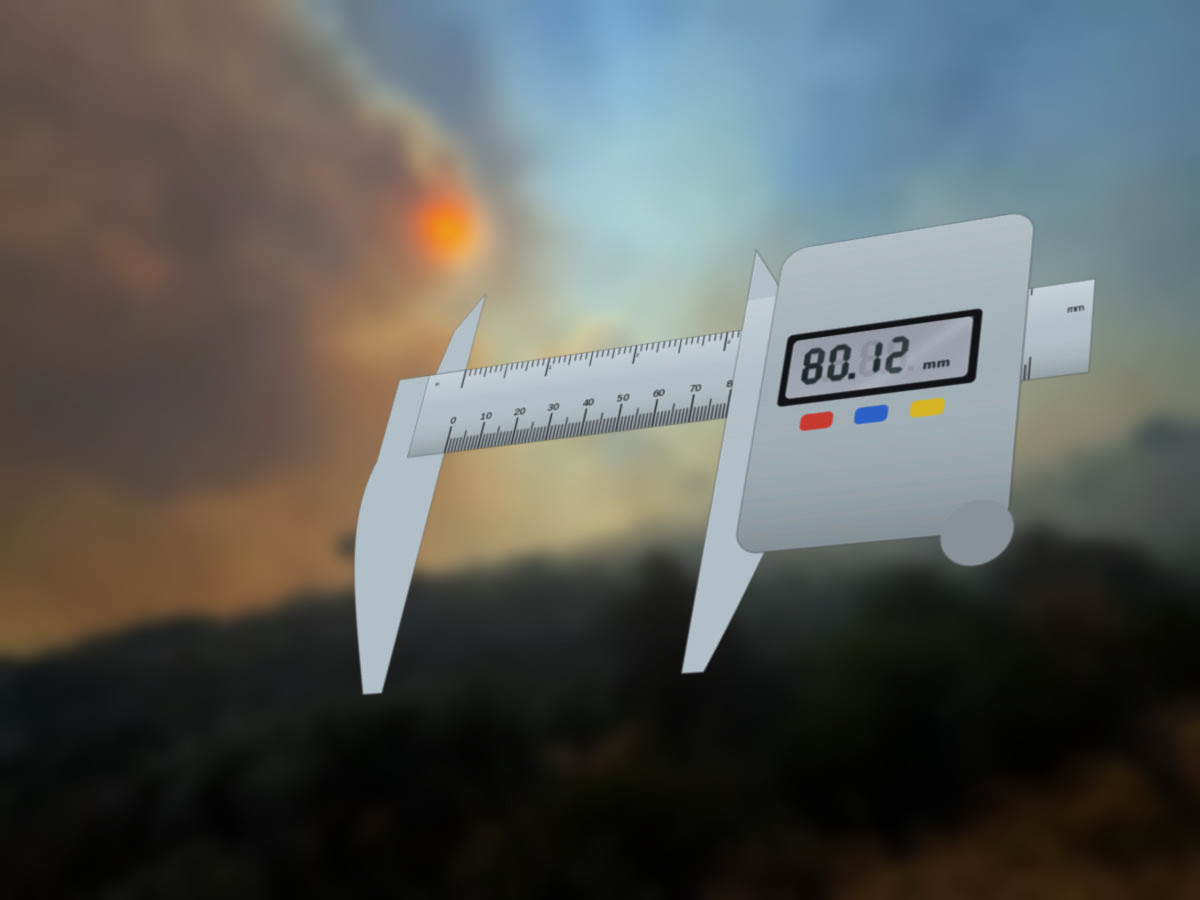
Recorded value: {"value": 80.12, "unit": "mm"}
